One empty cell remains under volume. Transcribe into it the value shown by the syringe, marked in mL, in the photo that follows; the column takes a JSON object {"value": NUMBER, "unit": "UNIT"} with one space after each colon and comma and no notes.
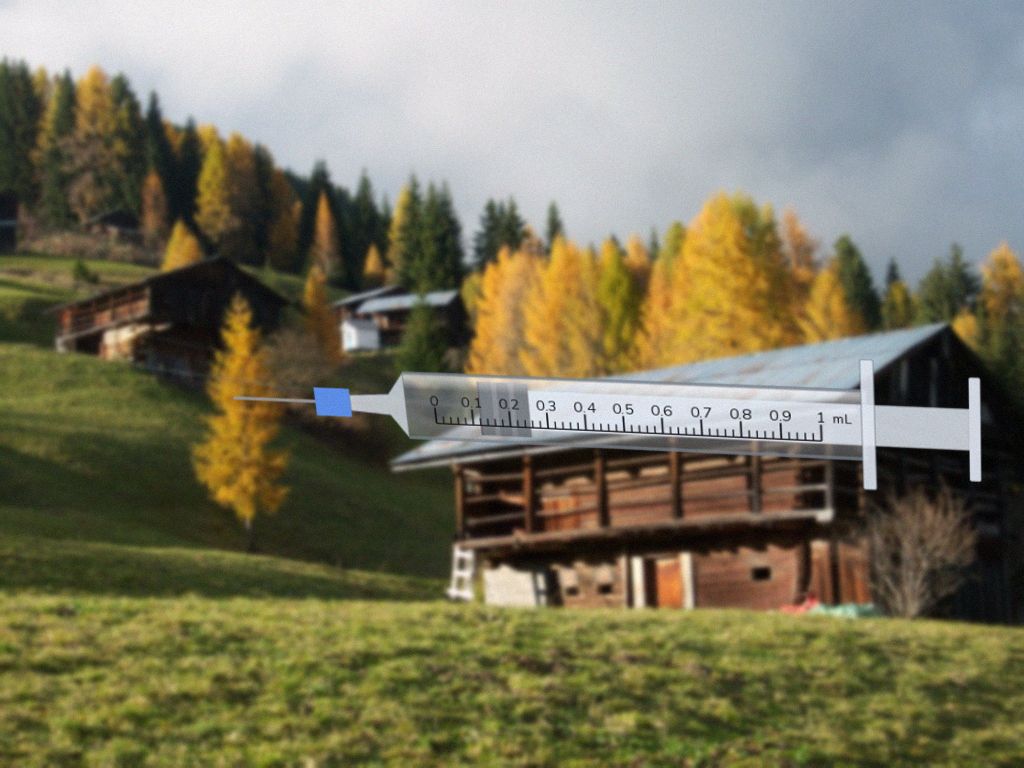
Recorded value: {"value": 0.12, "unit": "mL"}
